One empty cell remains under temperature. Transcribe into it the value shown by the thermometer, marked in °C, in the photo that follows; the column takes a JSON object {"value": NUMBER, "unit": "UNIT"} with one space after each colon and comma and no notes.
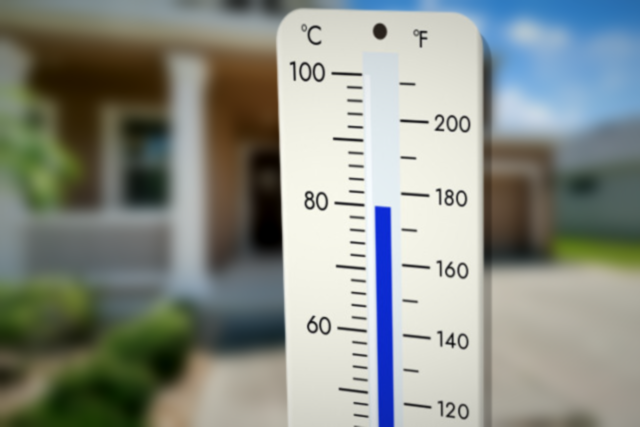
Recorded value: {"value": 80, "unit": "°C"}
